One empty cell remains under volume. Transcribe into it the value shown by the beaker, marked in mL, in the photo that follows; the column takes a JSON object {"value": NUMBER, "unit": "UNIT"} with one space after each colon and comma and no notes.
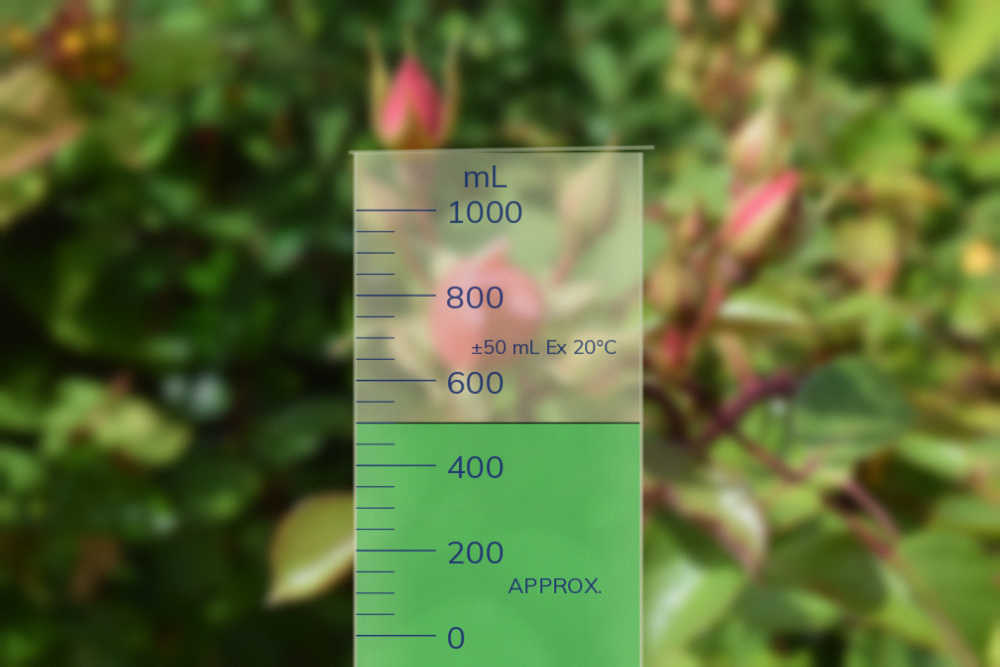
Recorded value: {"value": 500, "unit": "mL"}
